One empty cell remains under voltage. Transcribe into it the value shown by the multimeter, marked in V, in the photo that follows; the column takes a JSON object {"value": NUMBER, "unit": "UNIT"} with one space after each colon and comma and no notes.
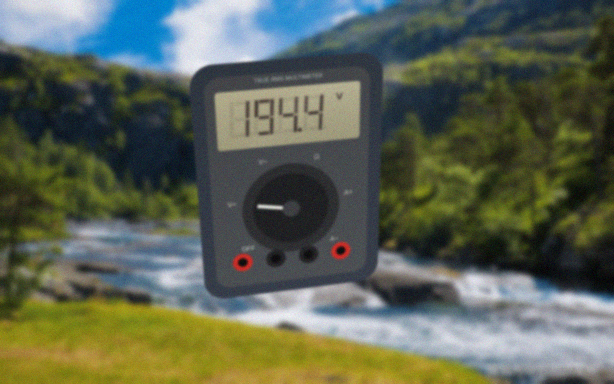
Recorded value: {"value": 194.4, "unit": "V"}
